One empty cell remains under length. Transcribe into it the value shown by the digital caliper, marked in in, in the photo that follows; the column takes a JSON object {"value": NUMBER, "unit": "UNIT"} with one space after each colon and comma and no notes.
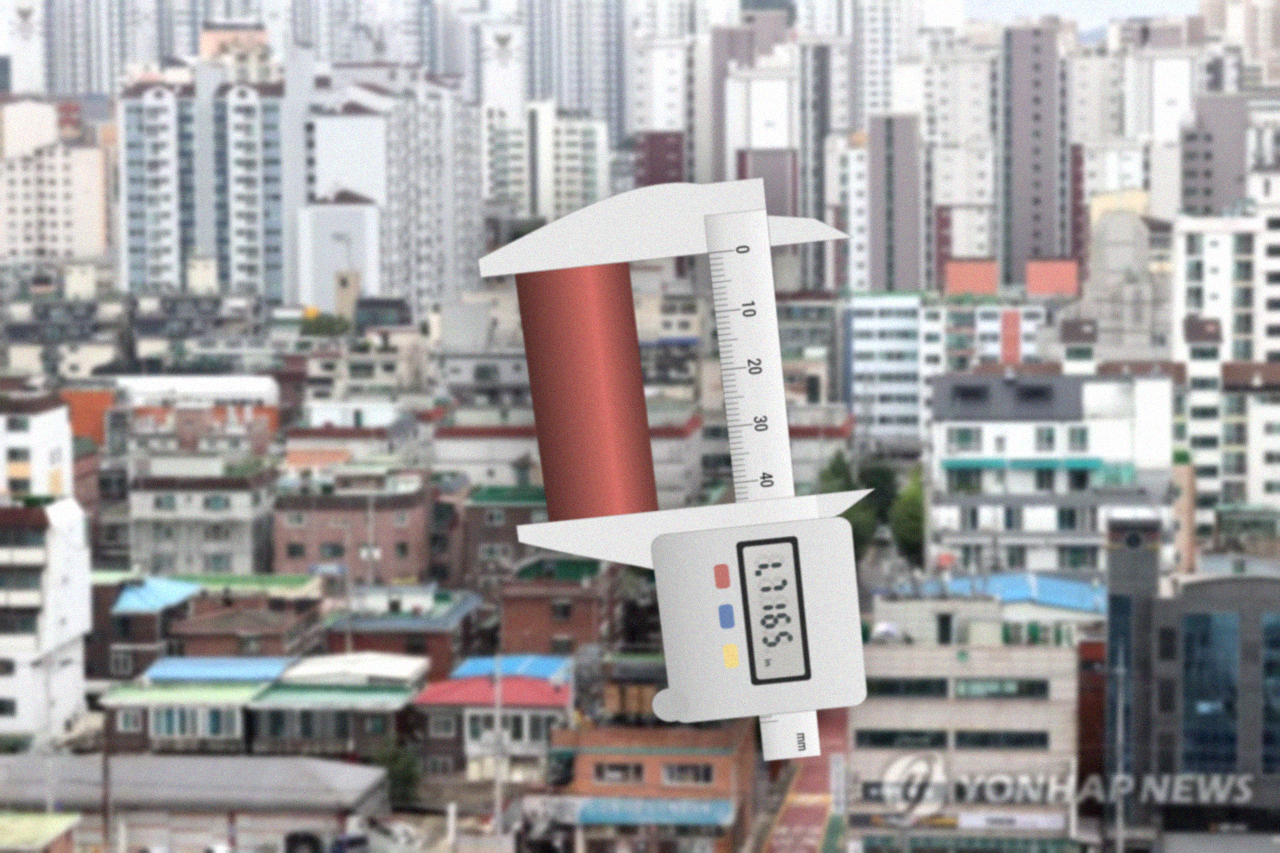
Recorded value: {"value": 1.7165, "unit": "in"}
